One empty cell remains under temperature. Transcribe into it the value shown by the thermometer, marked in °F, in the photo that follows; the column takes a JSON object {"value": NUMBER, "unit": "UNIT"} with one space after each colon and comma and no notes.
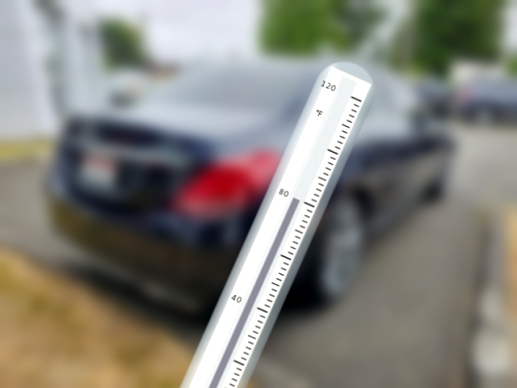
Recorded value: {"value": 80, "unit": "°F"}
